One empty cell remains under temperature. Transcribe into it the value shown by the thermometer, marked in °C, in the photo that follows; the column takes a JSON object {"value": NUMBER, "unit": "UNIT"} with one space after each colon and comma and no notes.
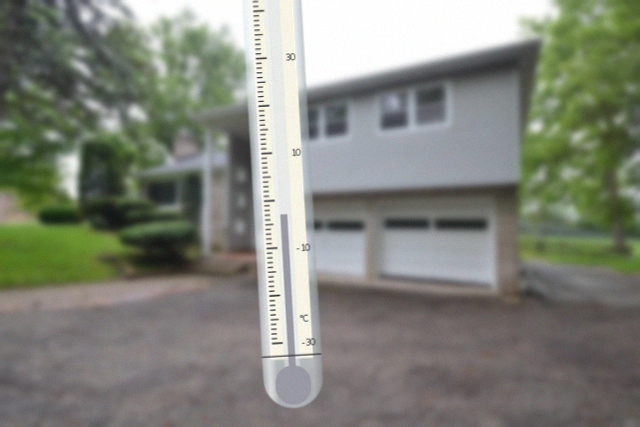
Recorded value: {"value": -3, "unit": "°C"}
